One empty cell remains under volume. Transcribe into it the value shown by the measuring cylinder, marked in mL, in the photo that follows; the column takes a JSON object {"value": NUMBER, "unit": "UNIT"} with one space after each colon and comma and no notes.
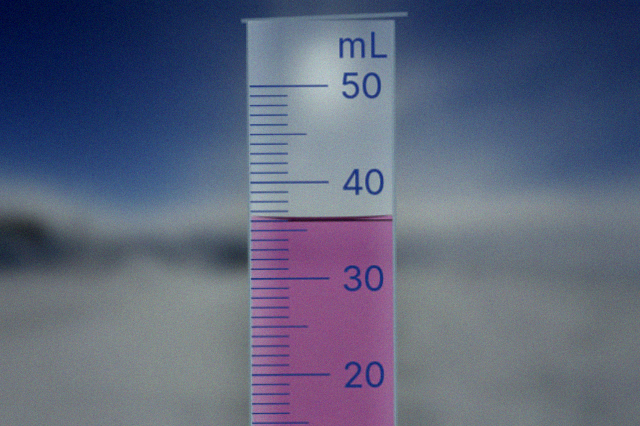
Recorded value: {"value": 36, "unit": "mL"}
